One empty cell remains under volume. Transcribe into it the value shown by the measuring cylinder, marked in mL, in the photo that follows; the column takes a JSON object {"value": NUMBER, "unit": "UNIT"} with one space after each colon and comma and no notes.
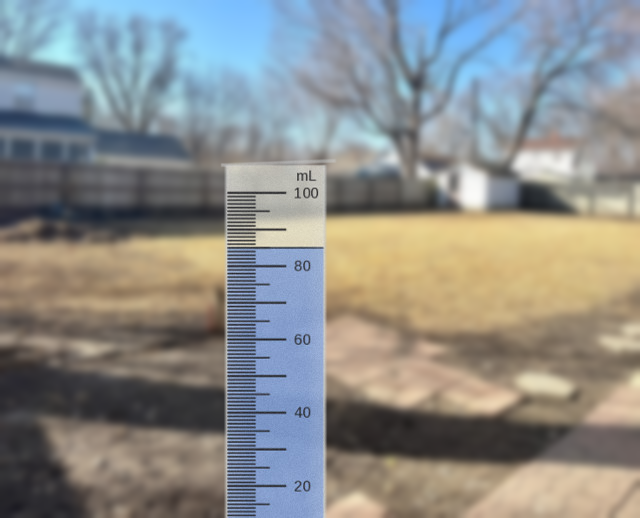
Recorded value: {"value": 85, "unit": "mL"}
